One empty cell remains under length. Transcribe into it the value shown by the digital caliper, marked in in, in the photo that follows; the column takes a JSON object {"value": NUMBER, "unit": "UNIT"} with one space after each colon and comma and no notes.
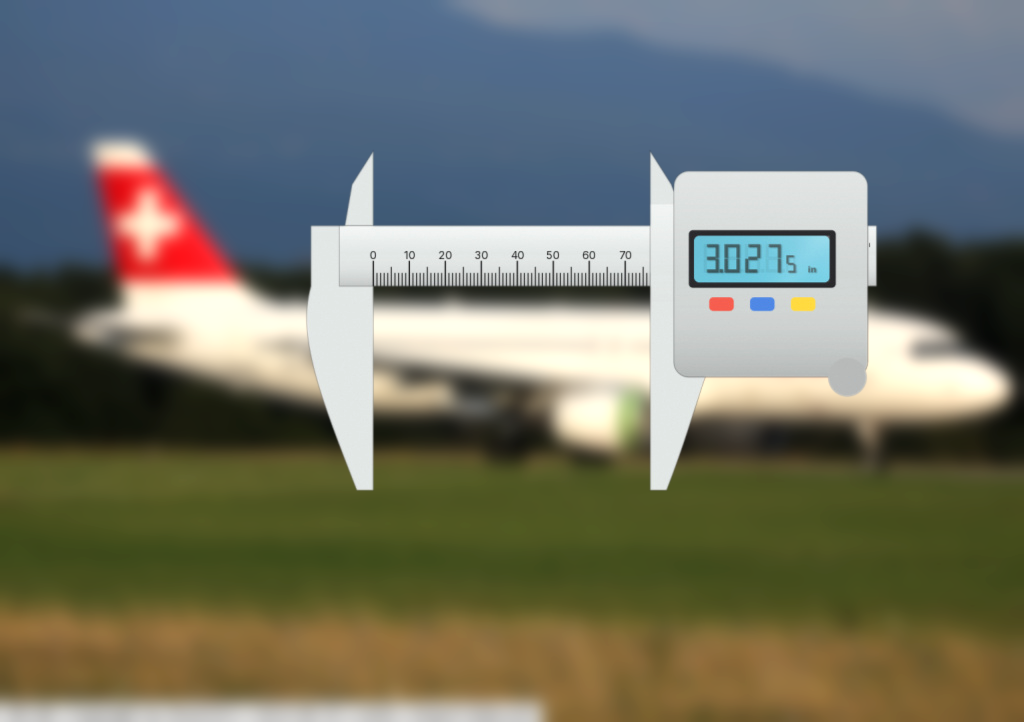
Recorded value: {"value": 3.0275, "unit": "in"}
